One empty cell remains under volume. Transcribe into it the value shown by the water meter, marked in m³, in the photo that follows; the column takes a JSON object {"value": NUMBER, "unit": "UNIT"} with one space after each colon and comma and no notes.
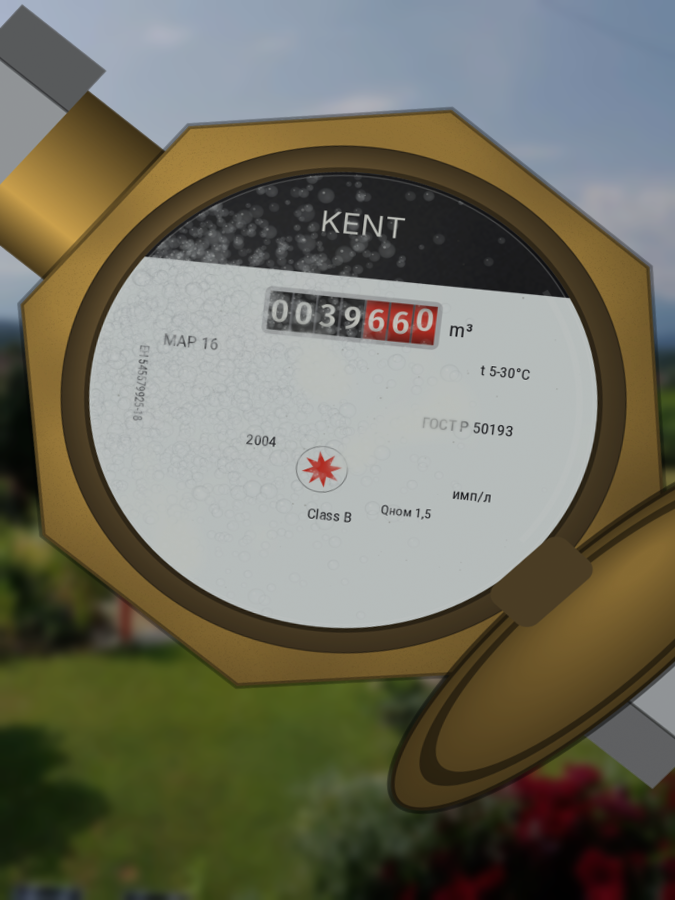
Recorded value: {"value": 39.660, "unit": "m³"}
